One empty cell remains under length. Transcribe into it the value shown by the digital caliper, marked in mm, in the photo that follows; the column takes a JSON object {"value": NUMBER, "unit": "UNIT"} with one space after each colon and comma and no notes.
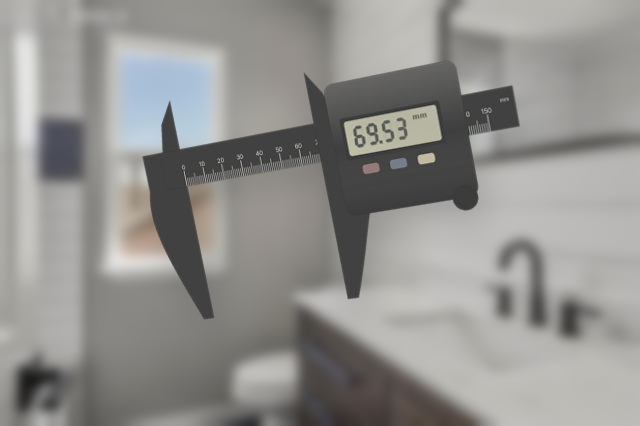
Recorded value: {"value": 69.53, "unit": "mm"}
